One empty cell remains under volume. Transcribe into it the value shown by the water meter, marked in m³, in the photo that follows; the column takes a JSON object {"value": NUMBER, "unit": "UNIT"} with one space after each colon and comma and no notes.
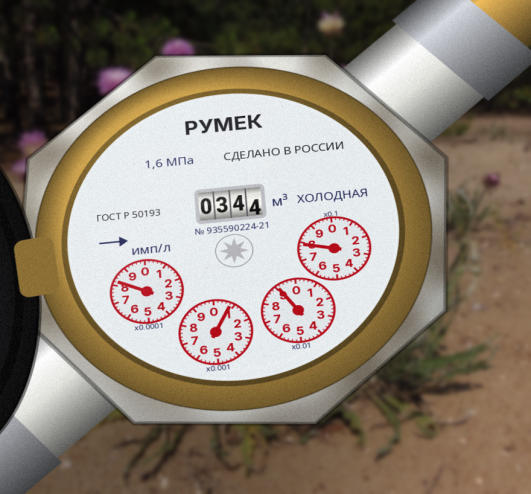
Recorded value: {"value": 343.7908, "unit": "m³"}
